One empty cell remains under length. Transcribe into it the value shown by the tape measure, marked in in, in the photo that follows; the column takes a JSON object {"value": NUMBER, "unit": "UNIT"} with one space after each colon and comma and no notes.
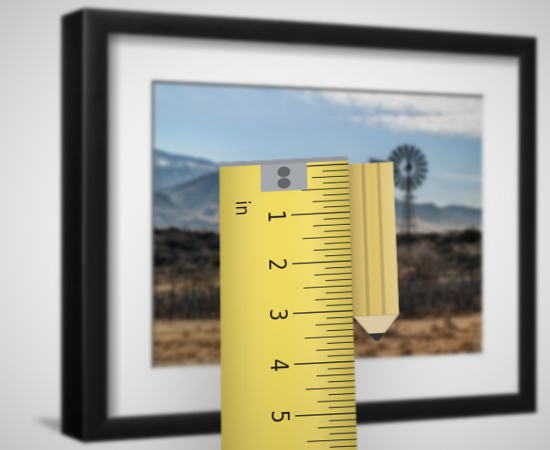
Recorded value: {"value": 3.625, "unit": "in"}
